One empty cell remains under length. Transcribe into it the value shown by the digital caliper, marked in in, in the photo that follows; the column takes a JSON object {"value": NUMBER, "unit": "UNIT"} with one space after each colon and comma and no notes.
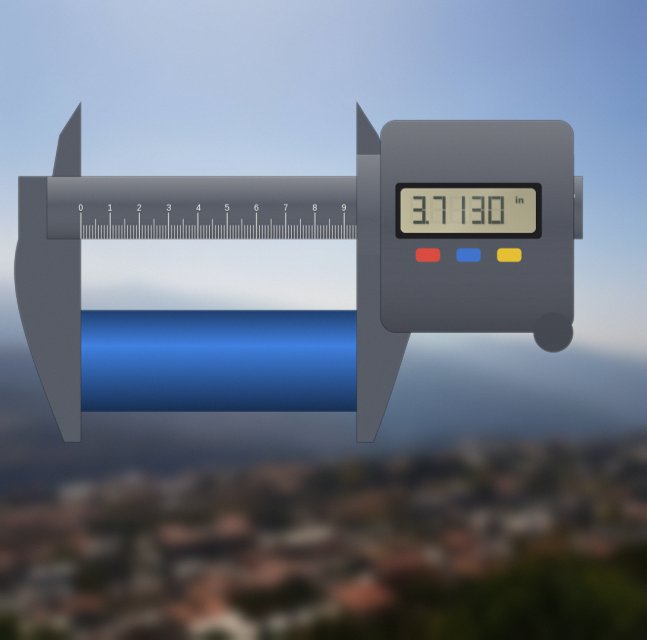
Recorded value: {"value": 3.7130, "unit": "in"}
